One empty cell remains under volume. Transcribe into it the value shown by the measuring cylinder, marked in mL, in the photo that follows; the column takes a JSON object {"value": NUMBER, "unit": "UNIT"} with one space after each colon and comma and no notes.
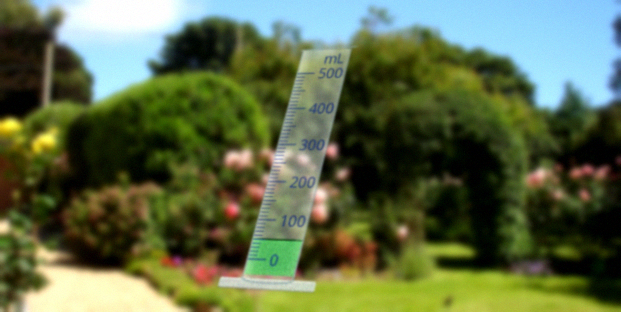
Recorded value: {"value": 50, "unit": "mL"}
